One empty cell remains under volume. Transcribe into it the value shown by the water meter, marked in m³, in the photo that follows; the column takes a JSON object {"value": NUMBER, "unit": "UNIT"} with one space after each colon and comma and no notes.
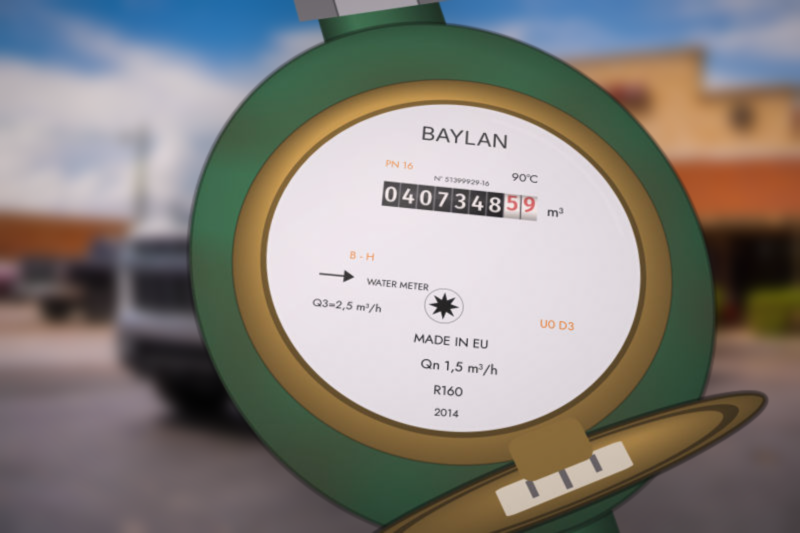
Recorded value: {"value": 407348.59, "unit": "m³"}
